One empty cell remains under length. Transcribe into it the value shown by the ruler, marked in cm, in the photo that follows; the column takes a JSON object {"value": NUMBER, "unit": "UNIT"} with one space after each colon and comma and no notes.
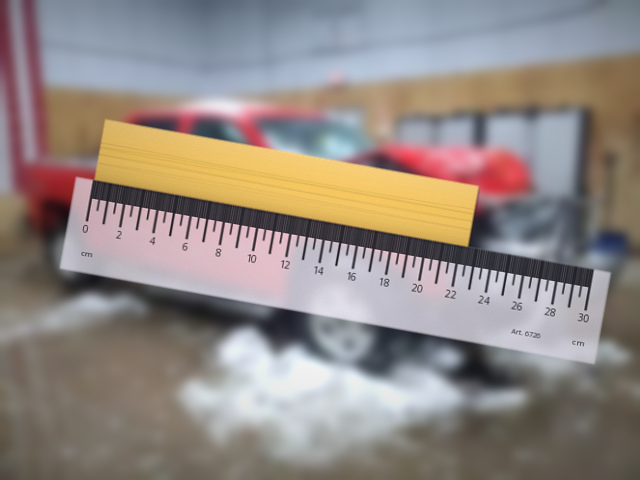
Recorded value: {"value": 22.5, "unit": "cm"}
